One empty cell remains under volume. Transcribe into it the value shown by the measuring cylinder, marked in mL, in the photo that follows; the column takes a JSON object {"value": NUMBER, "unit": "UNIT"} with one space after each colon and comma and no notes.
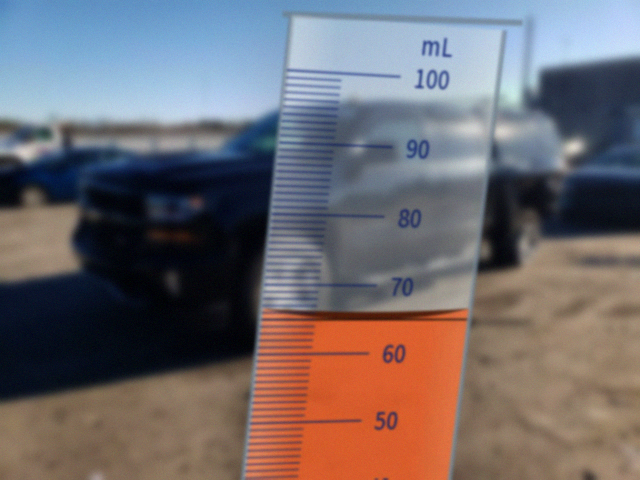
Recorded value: {"value": 65, "unit": "mL"}
